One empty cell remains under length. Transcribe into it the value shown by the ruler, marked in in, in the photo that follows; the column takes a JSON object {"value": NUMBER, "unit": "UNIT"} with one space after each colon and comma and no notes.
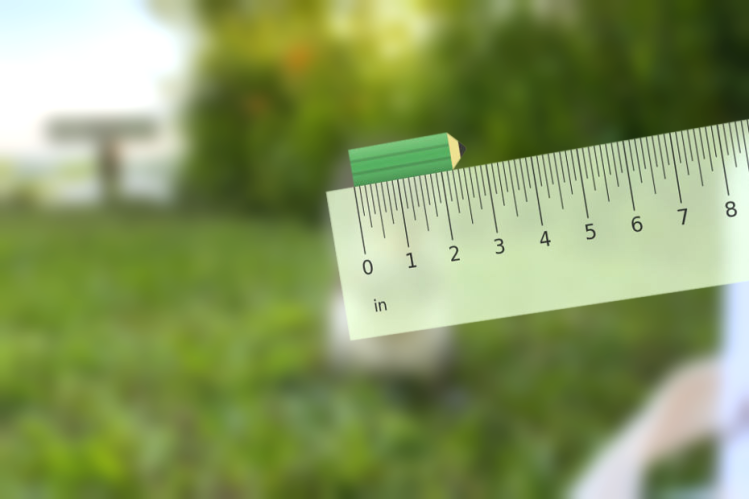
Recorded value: {"value": 2.625, "unit": "in"}
